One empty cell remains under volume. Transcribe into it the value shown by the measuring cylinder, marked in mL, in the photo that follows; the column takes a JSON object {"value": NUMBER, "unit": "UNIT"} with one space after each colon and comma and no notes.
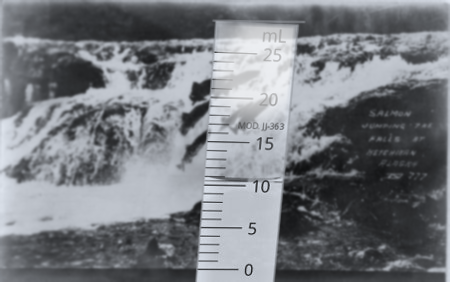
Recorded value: {"value": 10.5, "unit": "mL"}
